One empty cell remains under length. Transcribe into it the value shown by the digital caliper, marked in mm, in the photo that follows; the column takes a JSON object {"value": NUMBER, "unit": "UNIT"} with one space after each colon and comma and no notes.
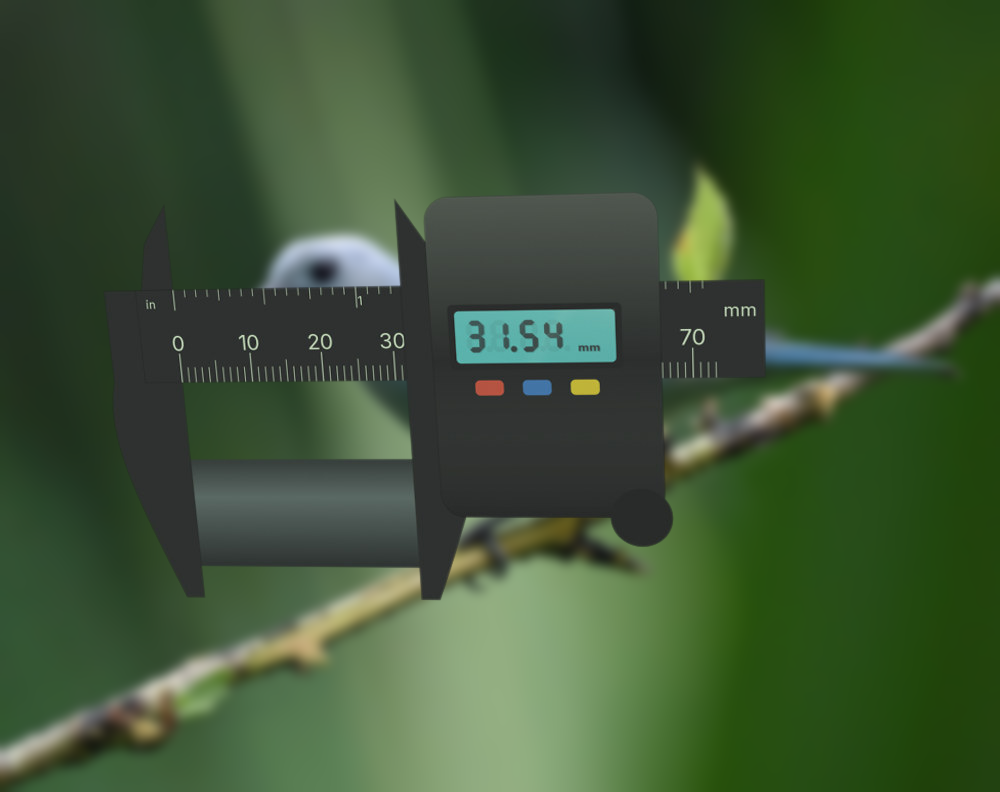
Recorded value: {"value": 31.54, "unit": "mm"}
